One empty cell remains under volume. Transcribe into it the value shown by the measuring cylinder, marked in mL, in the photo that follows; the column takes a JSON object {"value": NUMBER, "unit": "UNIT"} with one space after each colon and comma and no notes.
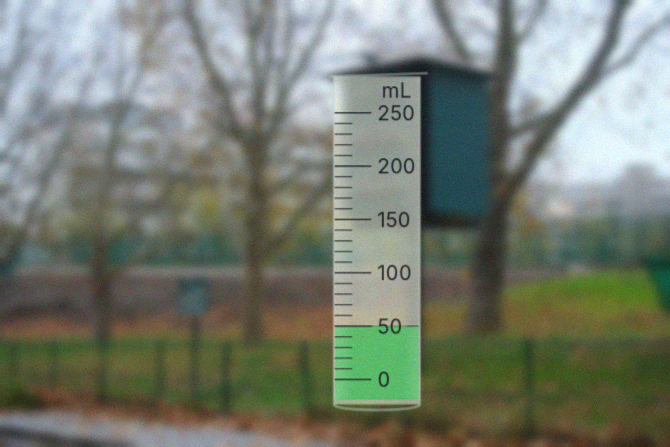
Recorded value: {"value": 50, "unit": "mL"}
